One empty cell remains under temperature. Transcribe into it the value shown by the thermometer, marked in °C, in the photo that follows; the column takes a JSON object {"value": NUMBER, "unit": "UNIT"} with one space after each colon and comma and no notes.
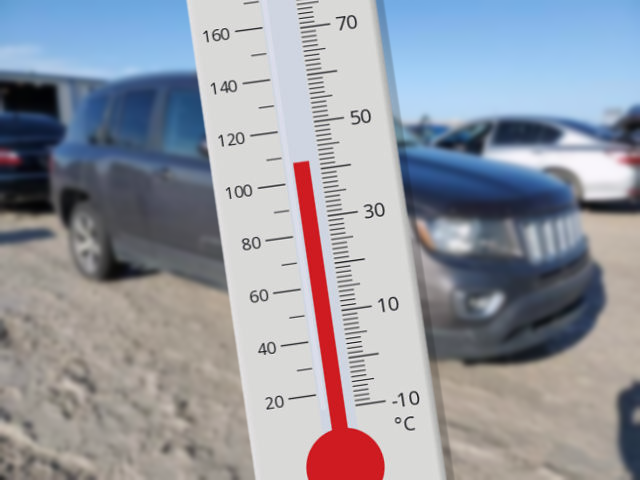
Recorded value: {"value": 42, "unit": "°C"}
